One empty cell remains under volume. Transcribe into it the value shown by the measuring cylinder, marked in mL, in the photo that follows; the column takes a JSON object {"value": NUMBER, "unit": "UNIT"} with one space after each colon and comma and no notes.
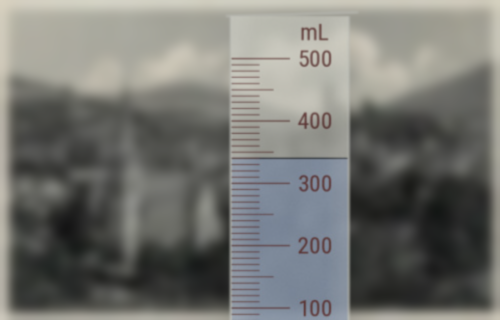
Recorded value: {"value": 340, "unit": "mL"}
